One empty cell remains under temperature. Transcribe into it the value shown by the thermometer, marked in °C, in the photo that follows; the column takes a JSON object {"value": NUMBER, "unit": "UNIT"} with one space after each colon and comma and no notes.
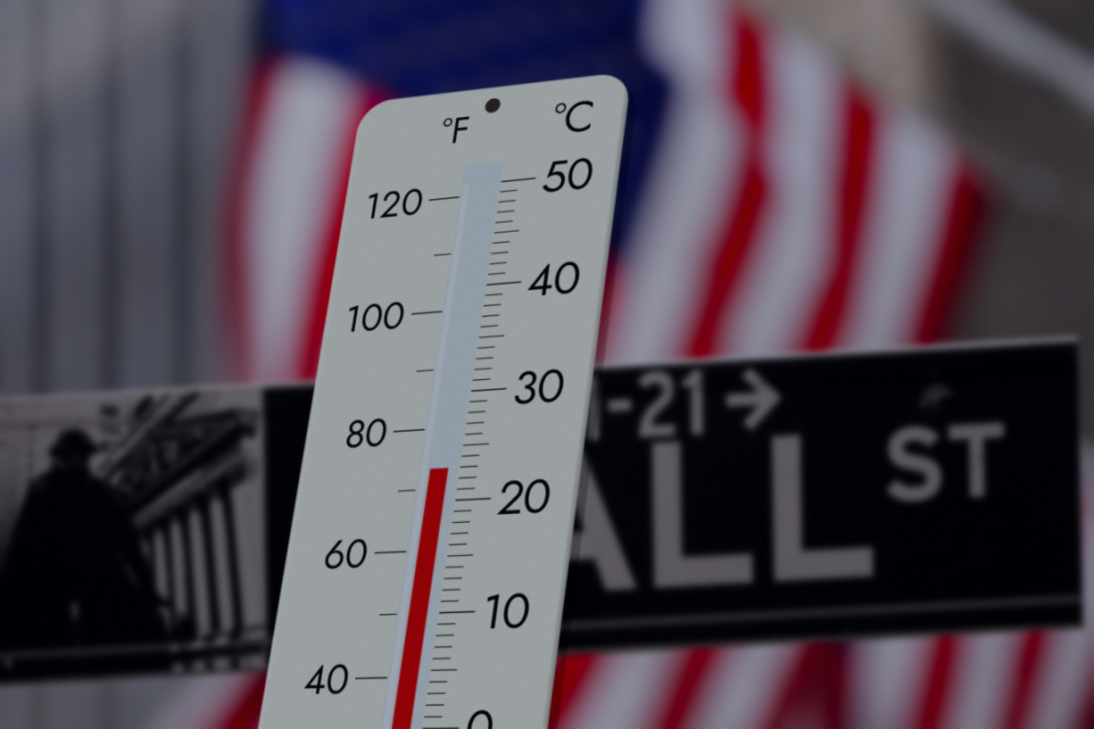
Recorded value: {"value": 23, "unit": "°C"}
